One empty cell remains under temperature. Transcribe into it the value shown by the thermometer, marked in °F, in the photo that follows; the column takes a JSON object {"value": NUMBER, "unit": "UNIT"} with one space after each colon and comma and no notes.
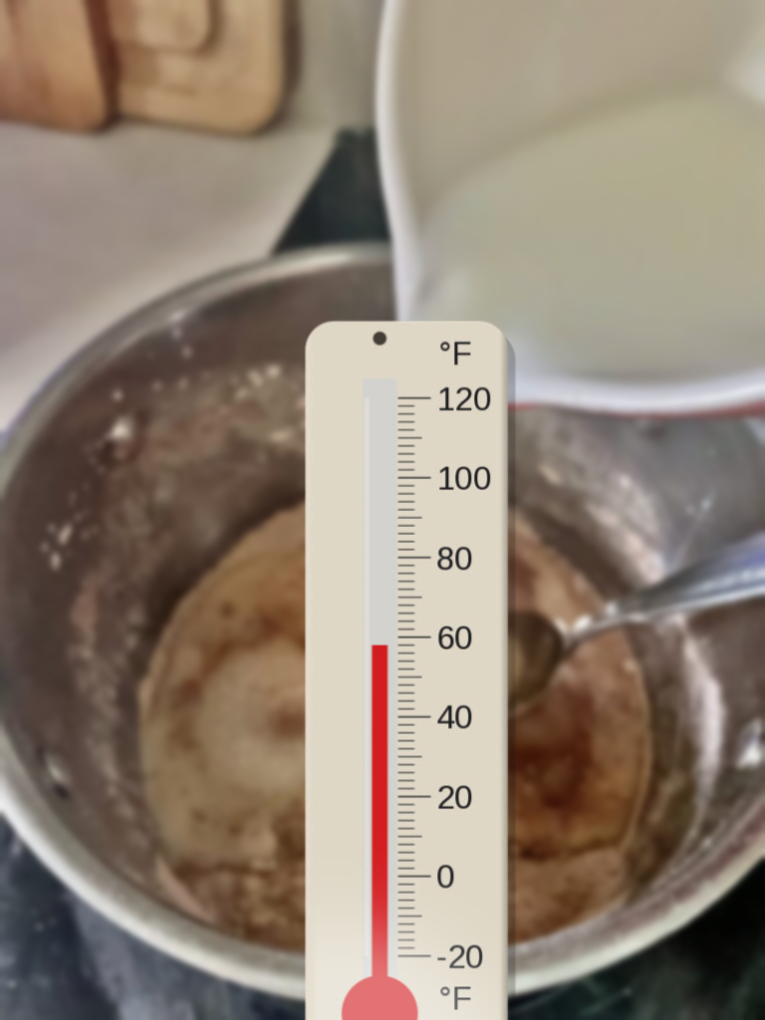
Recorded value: {"value": 58, "unit": "°F"}
